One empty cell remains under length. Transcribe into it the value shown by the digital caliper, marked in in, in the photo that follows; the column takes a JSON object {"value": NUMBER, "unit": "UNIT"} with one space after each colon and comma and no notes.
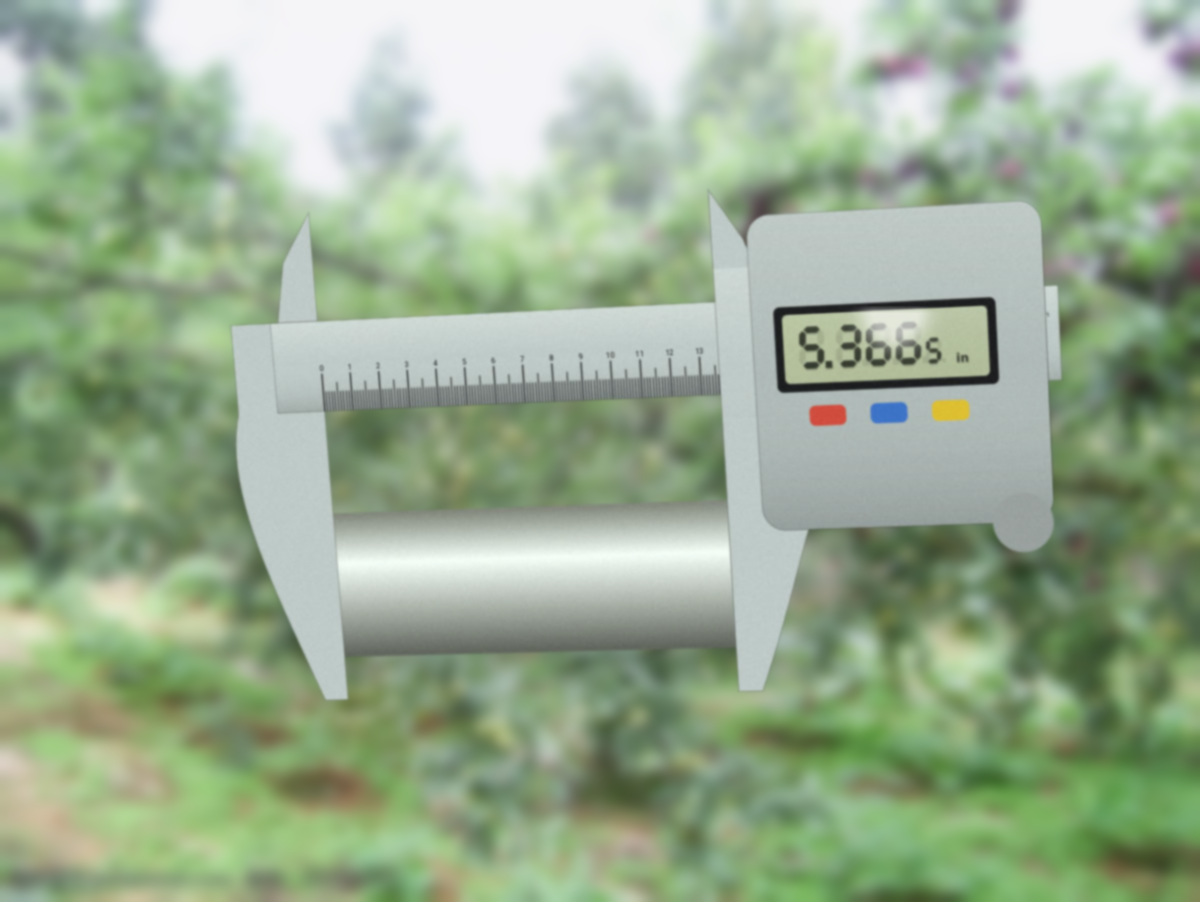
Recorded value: {"value": 5.3665, "unit": "in"}
